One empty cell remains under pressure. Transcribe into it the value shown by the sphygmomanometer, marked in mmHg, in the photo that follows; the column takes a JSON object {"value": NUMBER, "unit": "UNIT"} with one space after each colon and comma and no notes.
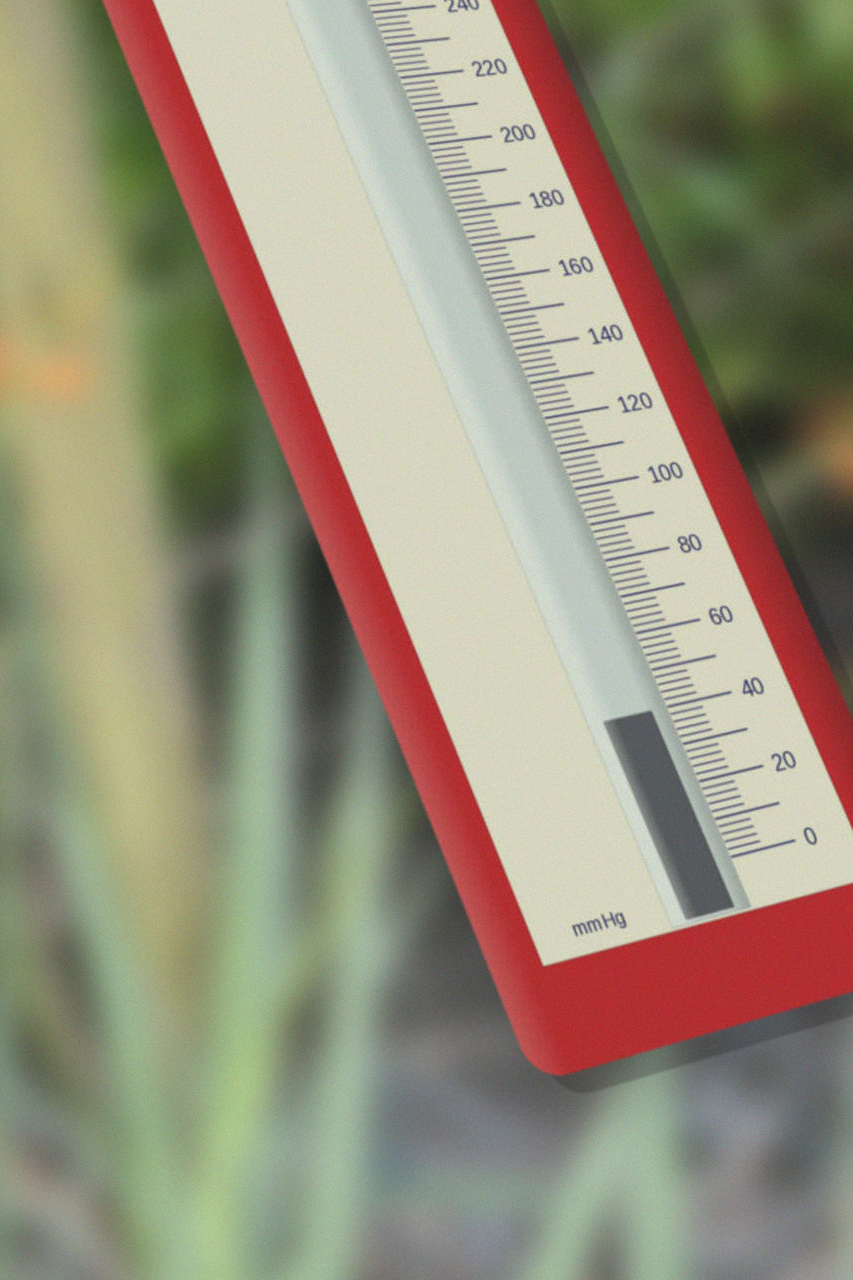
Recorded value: {"value": 40, "unit": "mmHg"}
